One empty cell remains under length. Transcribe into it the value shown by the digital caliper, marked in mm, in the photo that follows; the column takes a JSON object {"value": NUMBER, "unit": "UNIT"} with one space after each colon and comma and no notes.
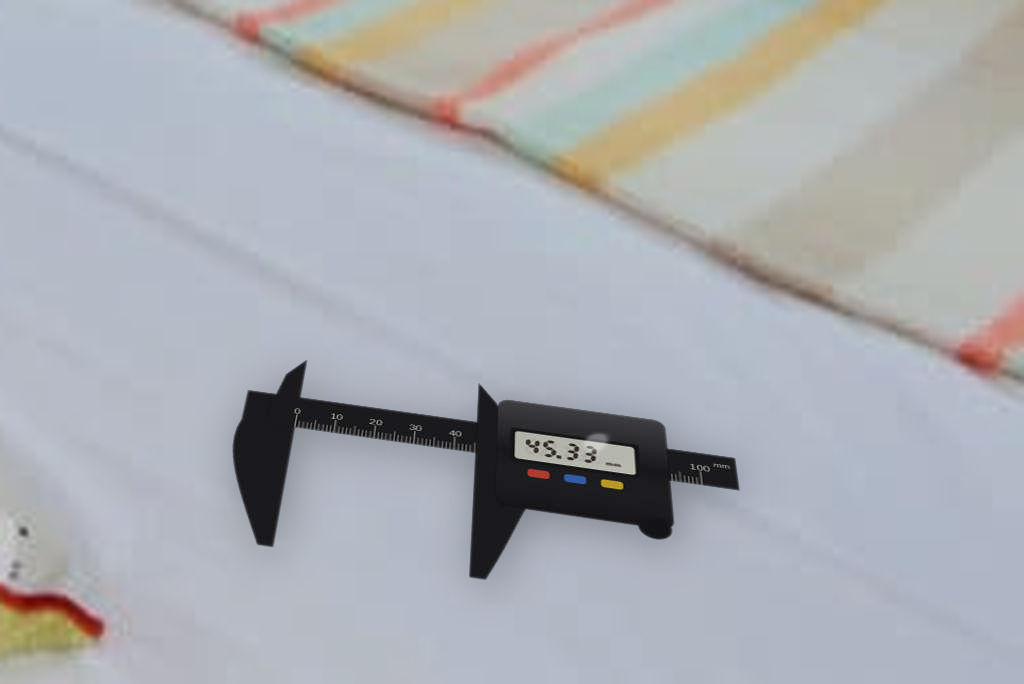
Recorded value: {"value": 45.33, "unit": "mm"}
